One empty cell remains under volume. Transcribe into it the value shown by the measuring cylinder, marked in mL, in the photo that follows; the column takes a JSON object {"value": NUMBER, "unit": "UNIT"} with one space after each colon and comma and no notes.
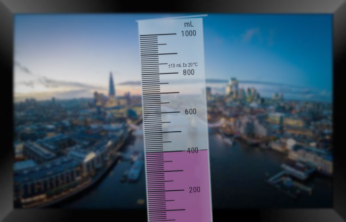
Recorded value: {"value": 400, "unit": "mL"}
